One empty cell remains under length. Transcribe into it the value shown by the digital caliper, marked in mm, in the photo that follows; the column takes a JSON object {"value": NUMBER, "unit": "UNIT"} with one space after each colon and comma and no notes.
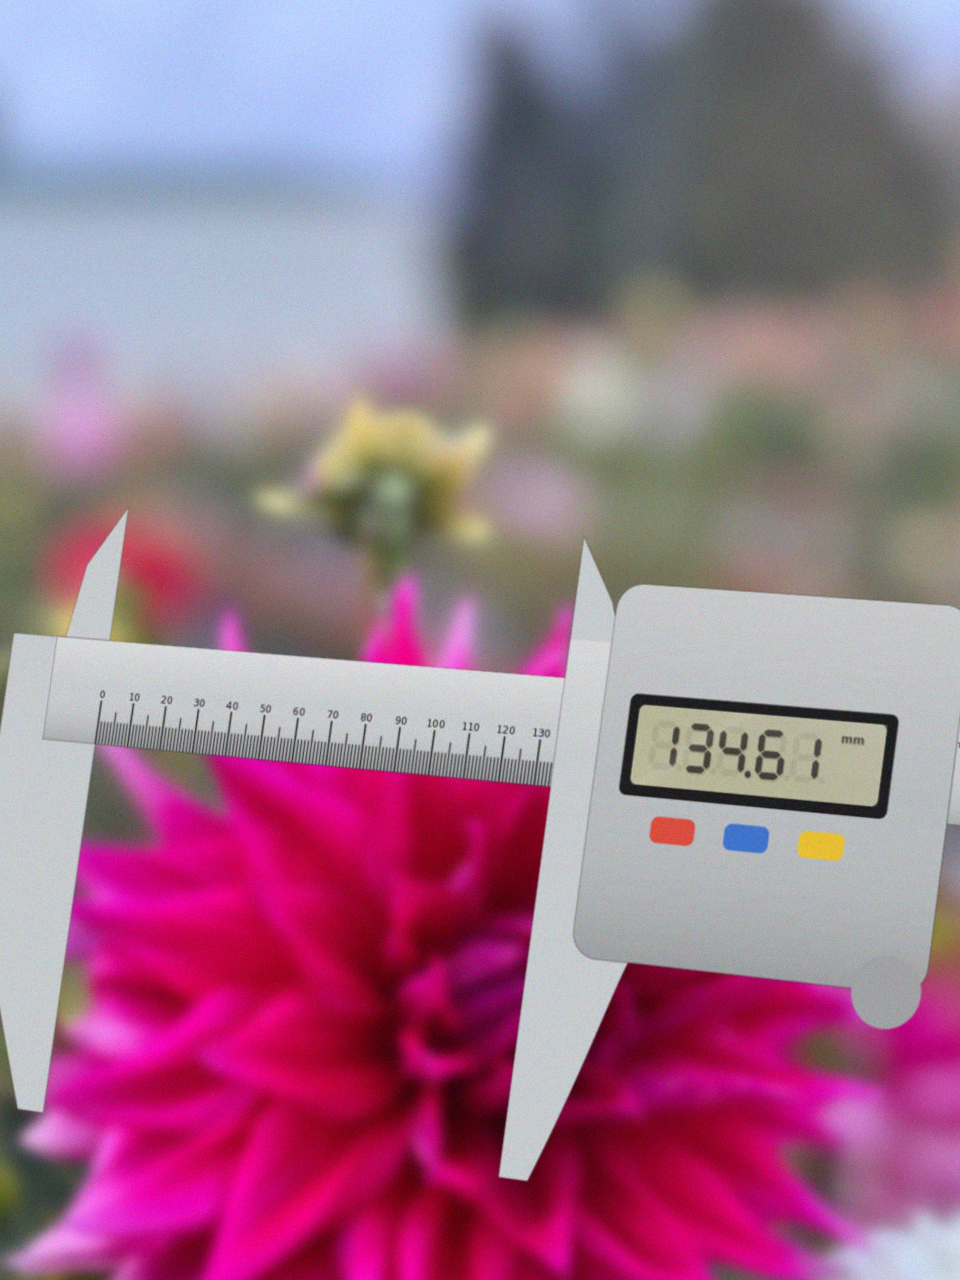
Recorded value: {"value": 134.61, "unit": "mm"}
